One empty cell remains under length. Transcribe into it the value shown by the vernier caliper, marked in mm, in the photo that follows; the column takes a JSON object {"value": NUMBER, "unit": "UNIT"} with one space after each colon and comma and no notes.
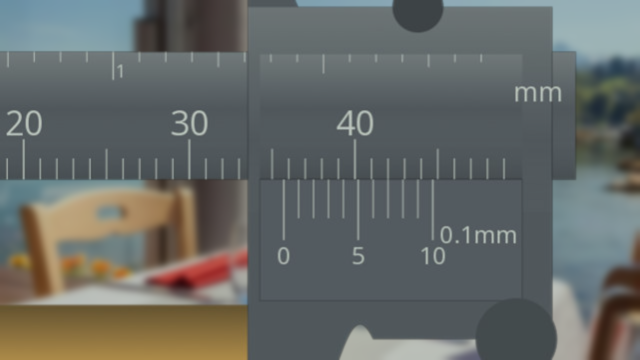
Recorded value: {"value": 35.7, "unit": "mm"}
